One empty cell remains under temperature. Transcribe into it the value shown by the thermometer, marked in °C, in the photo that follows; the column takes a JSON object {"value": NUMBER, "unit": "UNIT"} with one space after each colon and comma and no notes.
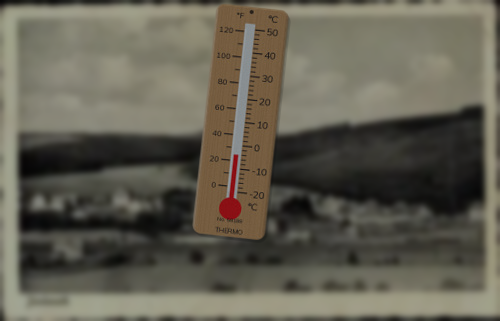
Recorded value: {"value": -4, "unit": "°C"}
